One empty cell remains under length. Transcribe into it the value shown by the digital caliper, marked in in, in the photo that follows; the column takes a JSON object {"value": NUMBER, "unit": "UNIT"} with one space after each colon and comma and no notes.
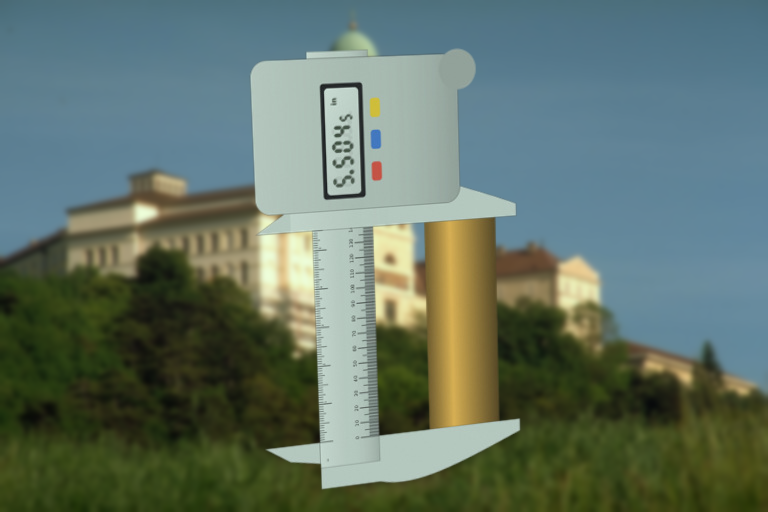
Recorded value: {"value": 5.5045, "unit": "in"}
